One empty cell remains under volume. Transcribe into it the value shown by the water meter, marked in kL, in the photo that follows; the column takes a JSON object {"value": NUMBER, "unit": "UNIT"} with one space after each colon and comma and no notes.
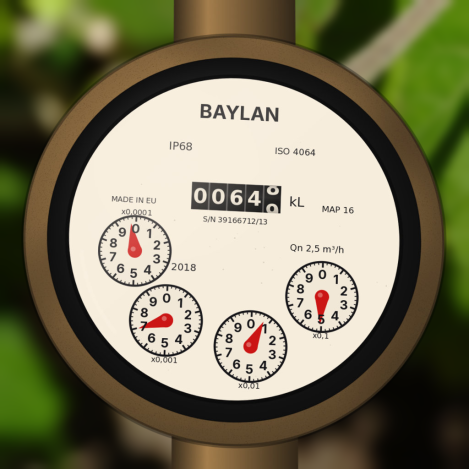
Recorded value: {"value": 648.5069, "unit": "kL"}
